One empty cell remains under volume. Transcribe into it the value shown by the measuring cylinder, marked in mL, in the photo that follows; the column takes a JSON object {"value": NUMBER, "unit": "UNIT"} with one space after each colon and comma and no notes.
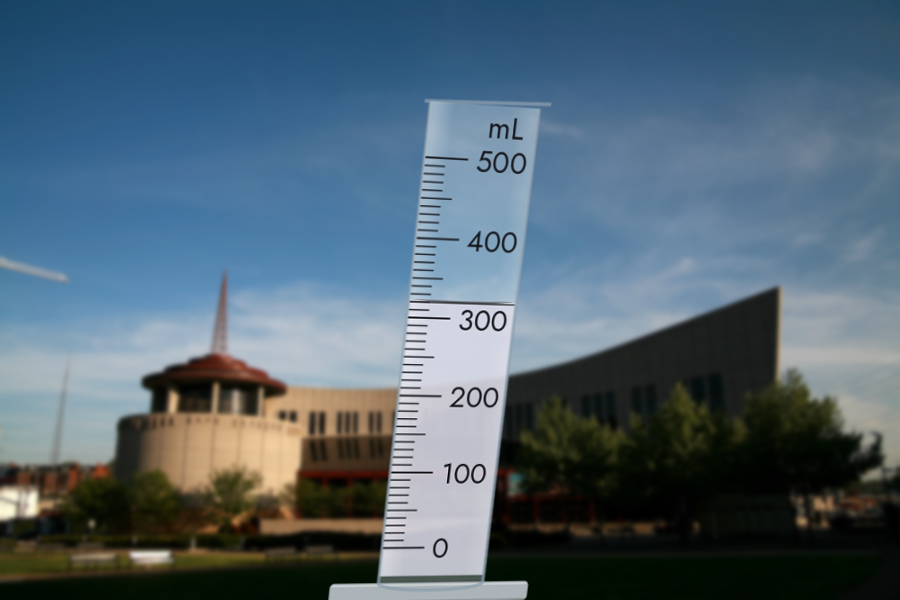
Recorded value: {"value": 320, "unit": "mL"}
